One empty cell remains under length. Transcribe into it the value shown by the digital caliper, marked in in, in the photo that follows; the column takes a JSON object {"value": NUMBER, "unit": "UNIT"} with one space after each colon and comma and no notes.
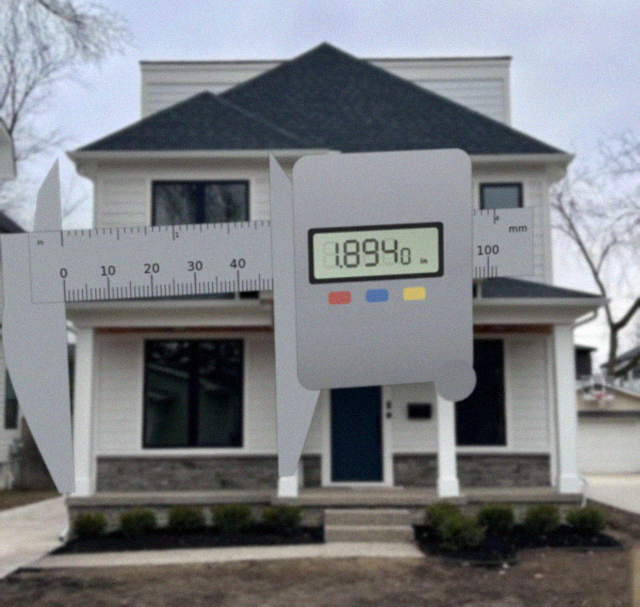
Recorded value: {"value": 1.8940, "unit": "in"}
